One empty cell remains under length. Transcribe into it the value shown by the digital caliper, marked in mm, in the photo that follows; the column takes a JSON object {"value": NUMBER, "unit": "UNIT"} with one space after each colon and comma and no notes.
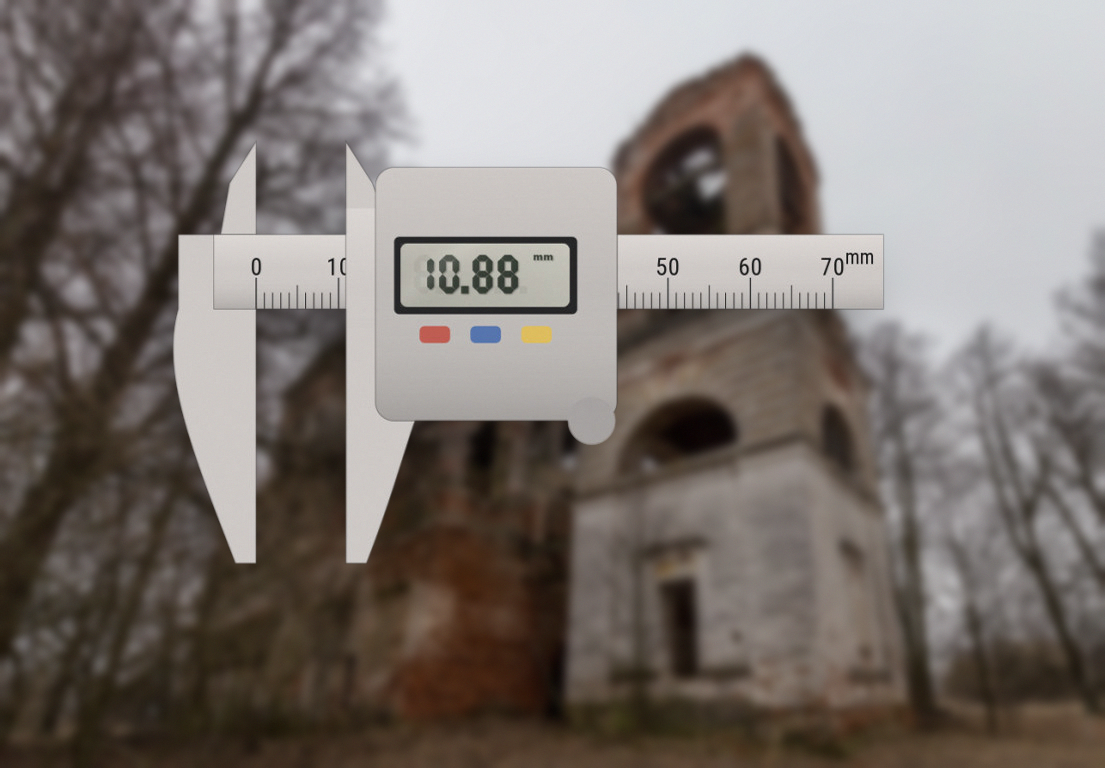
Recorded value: {"value": 10.88, "unit": "mm"}
